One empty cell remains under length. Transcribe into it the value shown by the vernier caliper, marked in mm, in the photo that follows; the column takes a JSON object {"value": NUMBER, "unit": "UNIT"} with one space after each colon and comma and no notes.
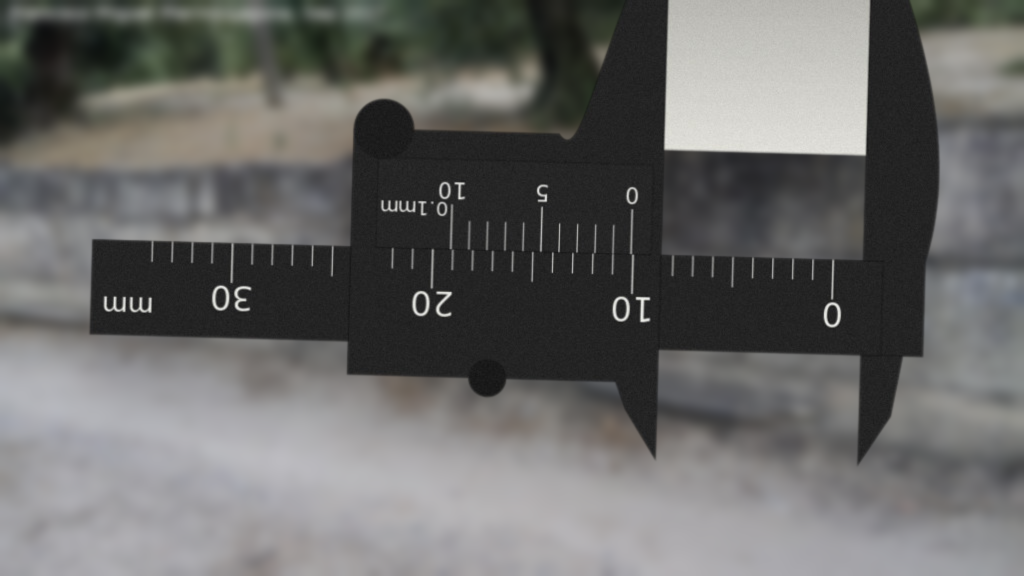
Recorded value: {"value": 10.1, "unit": "mm"}
